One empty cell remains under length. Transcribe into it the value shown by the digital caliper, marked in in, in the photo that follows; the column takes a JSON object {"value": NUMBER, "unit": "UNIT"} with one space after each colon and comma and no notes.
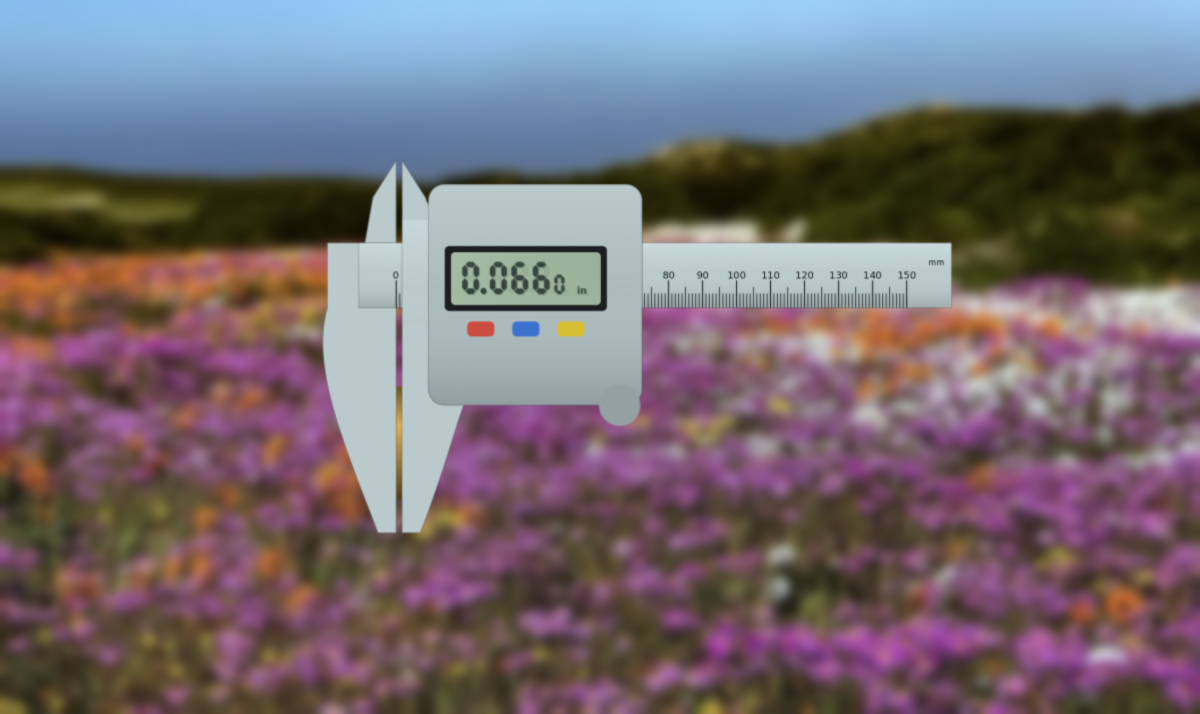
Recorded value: {"value": 0.0660, "unit": "in"}
